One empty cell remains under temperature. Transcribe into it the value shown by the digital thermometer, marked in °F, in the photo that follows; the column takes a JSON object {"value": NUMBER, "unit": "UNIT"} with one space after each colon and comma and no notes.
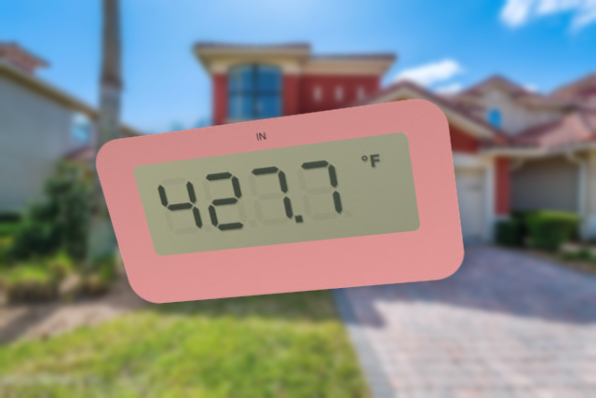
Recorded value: {"value": 427.7, "unit": "°F"}
